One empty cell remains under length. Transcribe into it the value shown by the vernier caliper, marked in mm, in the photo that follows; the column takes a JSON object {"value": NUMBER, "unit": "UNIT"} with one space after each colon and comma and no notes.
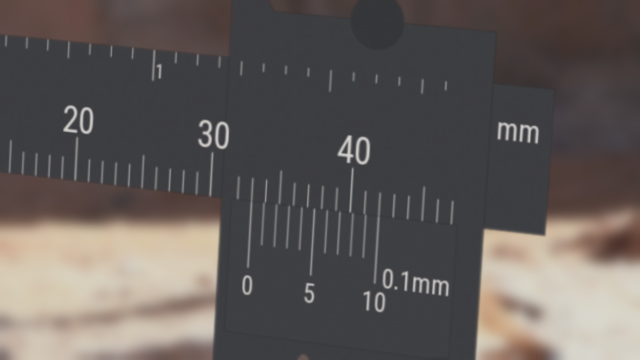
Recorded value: {"value": 33.0, "unit": "mm"}
